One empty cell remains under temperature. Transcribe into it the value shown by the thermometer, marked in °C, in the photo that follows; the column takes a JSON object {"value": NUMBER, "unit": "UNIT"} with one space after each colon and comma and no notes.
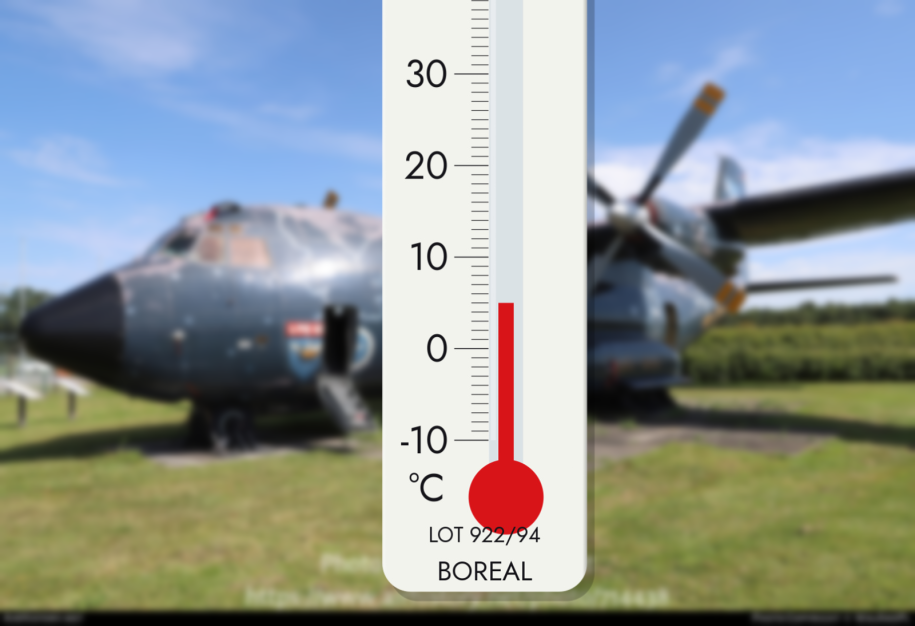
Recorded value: {"value": 5, "unit": "°C"}
